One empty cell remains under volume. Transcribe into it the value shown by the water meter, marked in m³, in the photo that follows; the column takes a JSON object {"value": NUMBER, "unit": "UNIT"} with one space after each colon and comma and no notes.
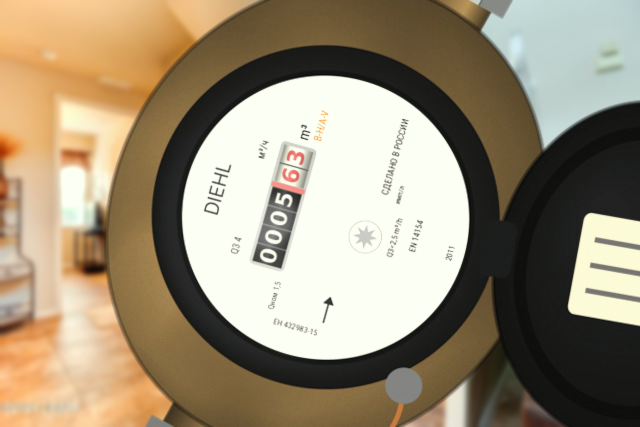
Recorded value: {"value": 5.63, "unit": "m³"}
